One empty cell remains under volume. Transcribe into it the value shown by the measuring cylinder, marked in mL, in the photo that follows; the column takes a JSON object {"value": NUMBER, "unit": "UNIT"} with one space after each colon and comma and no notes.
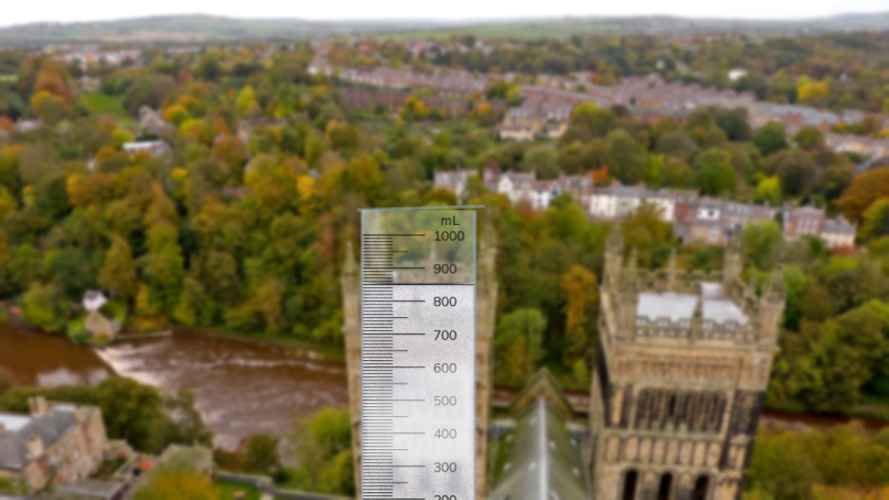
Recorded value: {"value": 850, "unit": "mL"}
